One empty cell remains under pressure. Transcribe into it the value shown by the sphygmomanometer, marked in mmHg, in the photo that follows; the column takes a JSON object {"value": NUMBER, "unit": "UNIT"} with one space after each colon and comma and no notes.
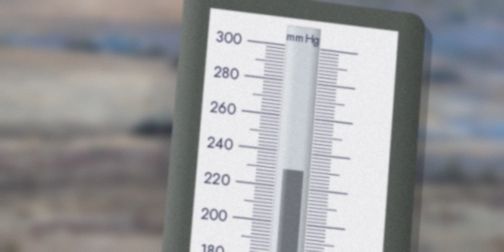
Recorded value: {"value": 230, "unit": "mmHg"}
